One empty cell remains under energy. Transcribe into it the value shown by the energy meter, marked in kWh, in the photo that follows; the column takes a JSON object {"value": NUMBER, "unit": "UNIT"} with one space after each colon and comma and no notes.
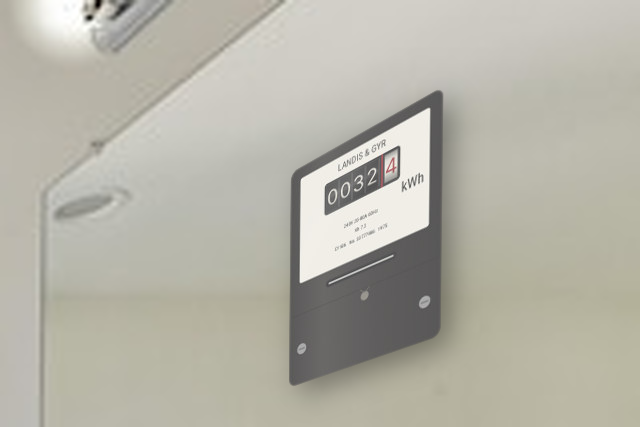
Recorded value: {"value": 32.4, "unit": "kWh"}
